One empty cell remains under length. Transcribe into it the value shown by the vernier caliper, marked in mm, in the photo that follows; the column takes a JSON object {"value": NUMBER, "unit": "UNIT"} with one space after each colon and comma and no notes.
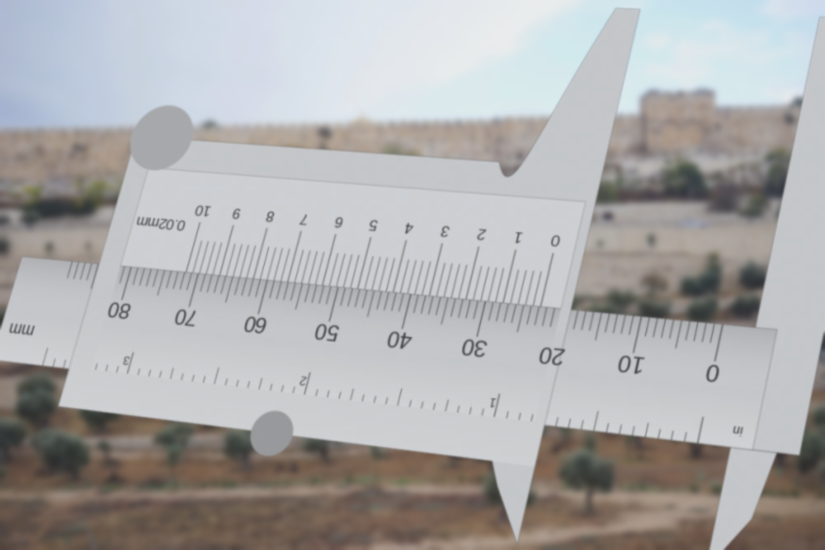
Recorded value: {"value": 22.8, "unit": "mm"}
